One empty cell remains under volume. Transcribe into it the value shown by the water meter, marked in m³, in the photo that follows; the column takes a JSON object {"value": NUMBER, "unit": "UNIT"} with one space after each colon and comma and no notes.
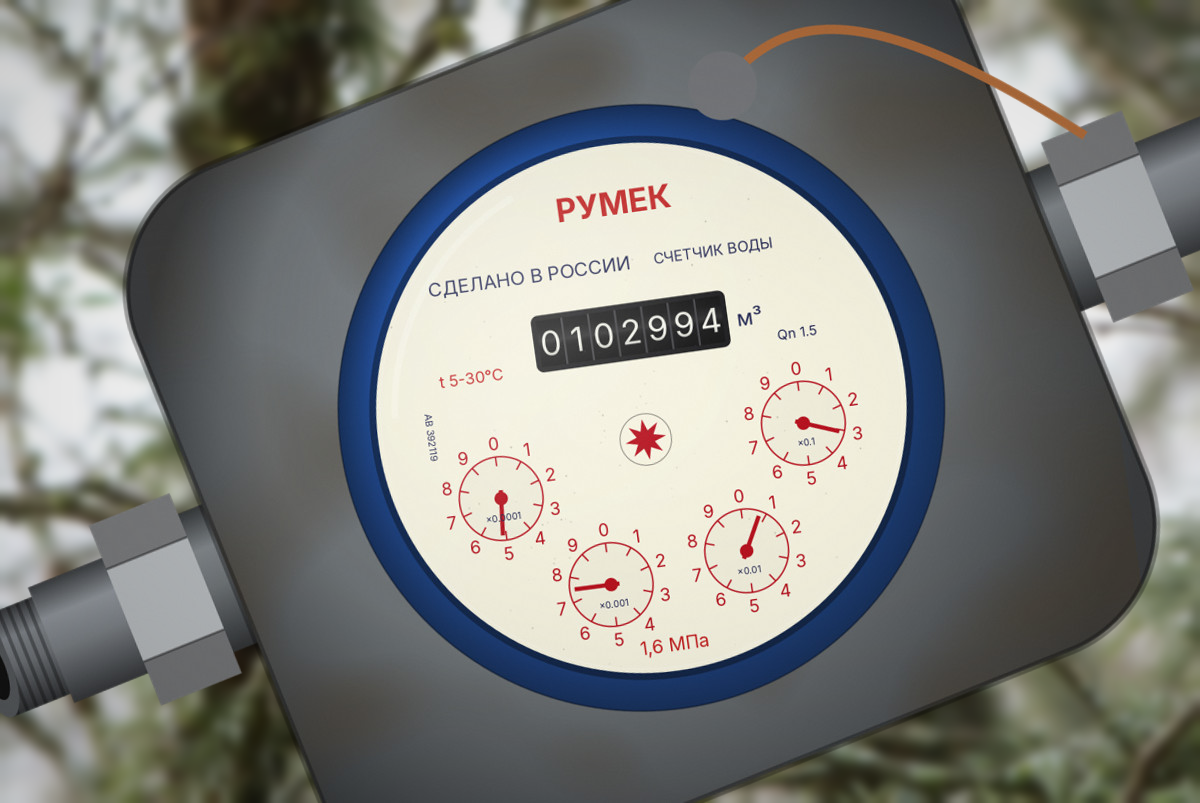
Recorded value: {"value": 102994.3075, "unit": "m³"}
